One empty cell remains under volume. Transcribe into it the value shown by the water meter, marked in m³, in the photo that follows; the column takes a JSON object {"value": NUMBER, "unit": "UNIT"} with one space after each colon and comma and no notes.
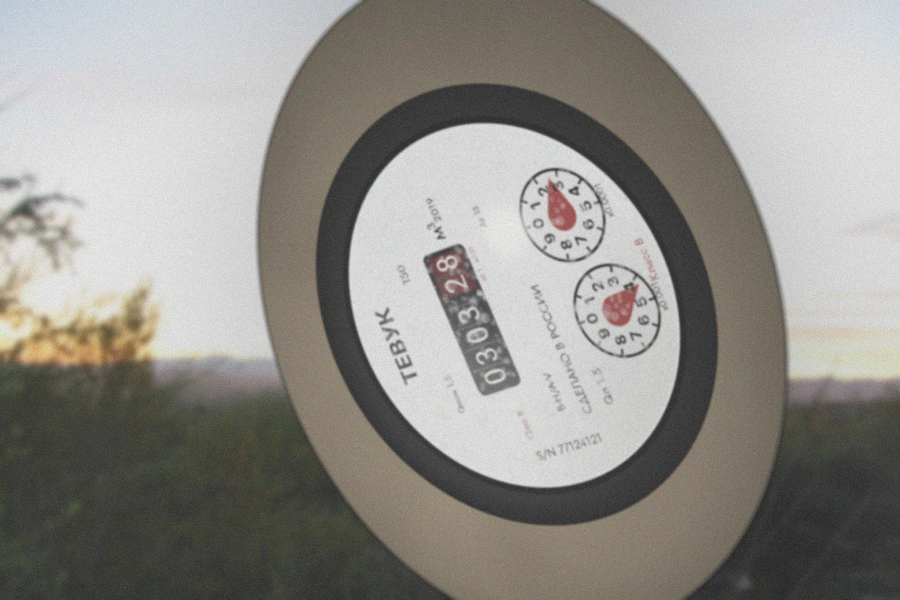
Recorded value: {"value": 303.2842, "unit": "m³"}
